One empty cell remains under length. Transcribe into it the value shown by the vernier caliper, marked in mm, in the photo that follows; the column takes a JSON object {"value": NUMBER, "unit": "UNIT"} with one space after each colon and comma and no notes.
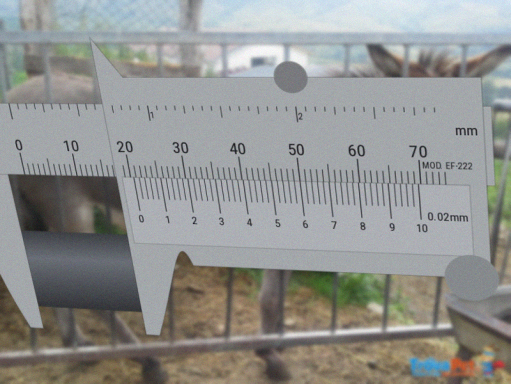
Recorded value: {"value": 20.6, "unit": "mm"}
